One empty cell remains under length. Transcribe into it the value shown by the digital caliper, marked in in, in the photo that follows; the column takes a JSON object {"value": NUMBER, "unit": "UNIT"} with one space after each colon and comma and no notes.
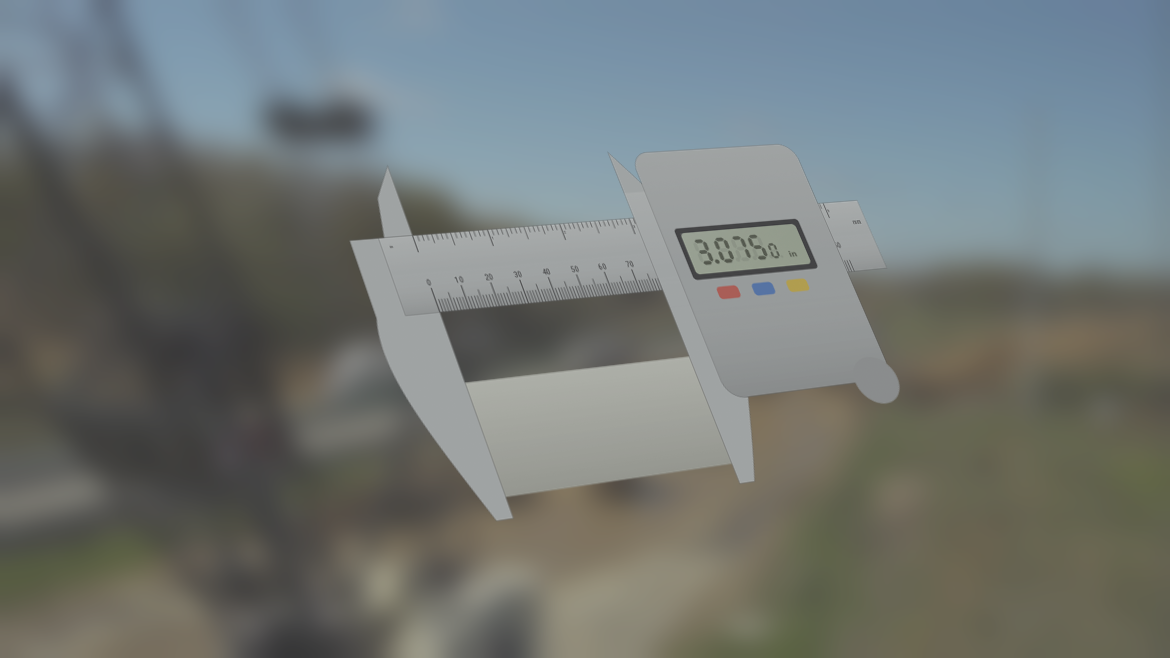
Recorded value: {"value": 3.0750, "unit": "in"}
